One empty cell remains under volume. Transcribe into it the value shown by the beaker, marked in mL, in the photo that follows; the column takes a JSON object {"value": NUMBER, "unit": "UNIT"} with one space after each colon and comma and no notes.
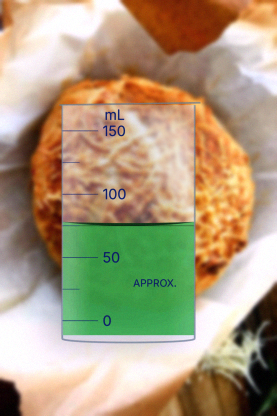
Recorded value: {"value": 75, "unit": "mL"}
